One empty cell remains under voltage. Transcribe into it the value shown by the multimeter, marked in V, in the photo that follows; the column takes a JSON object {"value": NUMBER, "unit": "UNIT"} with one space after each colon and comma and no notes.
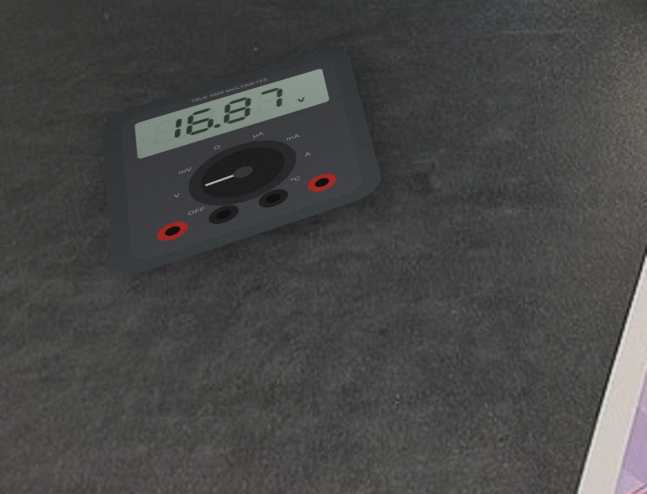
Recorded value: {"value": 16.87, "unit": "V"}
